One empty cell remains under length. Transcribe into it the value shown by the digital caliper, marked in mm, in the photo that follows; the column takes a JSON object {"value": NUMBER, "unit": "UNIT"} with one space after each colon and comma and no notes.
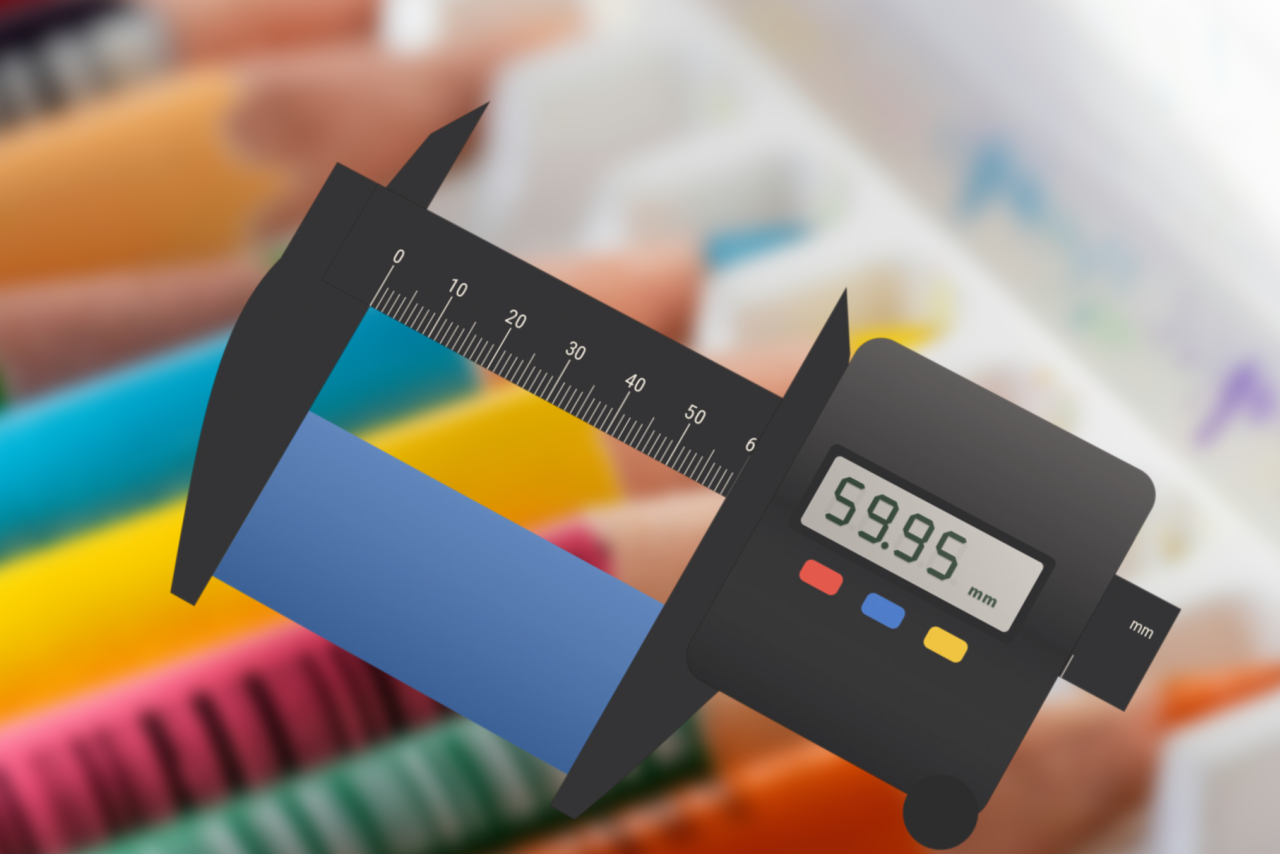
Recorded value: {"value": 59.95, "unit": "mm"}
